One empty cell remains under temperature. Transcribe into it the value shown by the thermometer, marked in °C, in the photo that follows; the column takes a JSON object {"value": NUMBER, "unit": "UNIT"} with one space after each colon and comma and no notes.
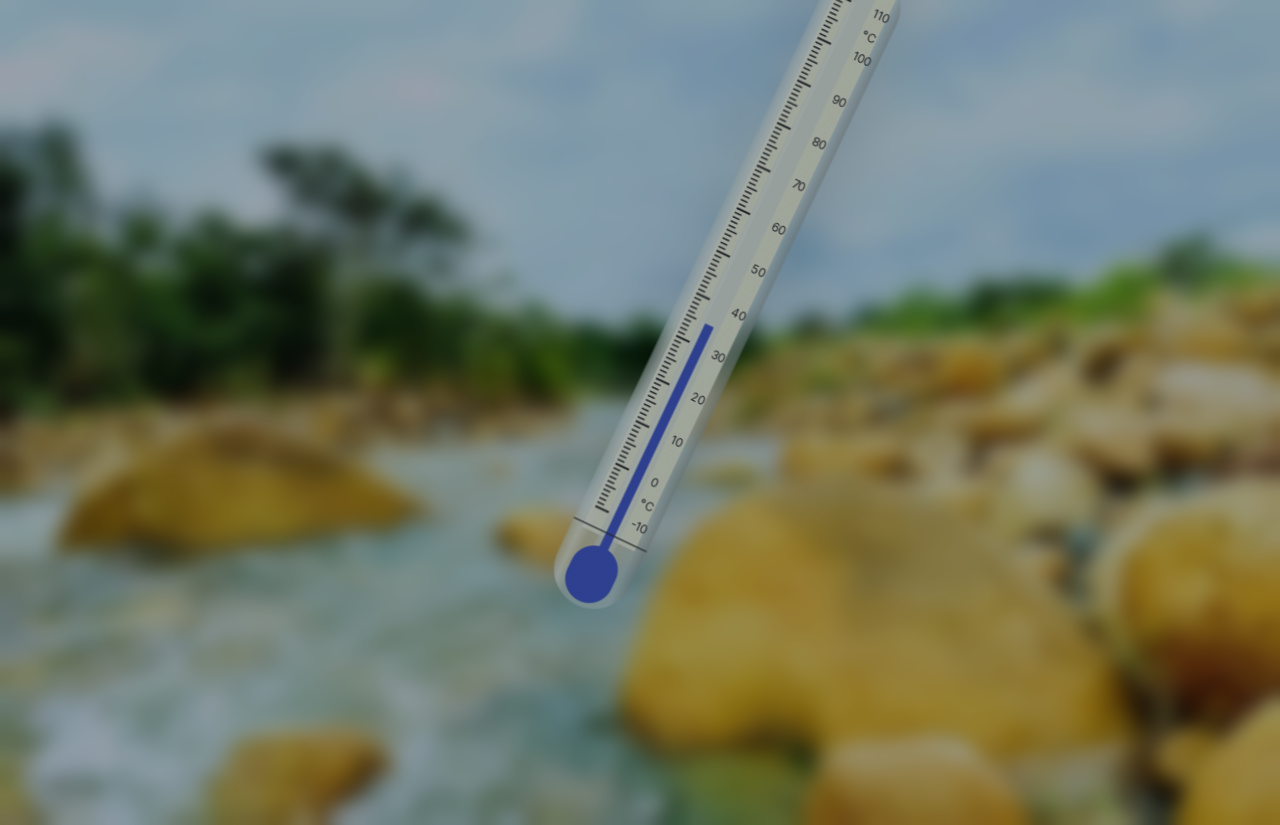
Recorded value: {"value": 35, "unit": "°C"}
